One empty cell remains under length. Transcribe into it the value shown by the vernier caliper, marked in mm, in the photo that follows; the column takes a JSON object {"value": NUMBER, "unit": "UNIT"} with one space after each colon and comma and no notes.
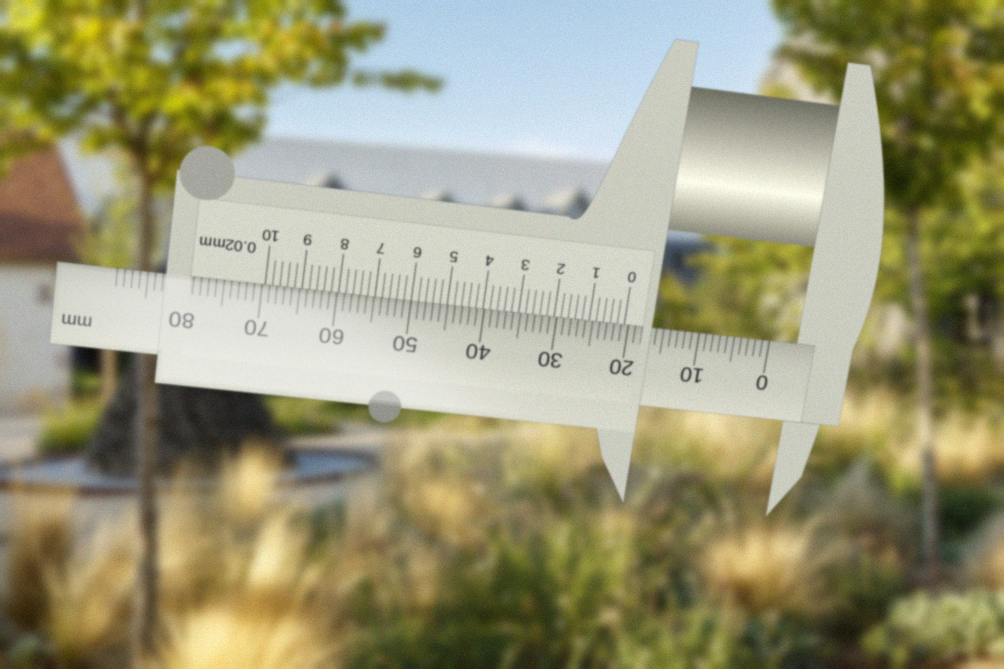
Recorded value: {"value": 20.6, "unit": "mm"}
